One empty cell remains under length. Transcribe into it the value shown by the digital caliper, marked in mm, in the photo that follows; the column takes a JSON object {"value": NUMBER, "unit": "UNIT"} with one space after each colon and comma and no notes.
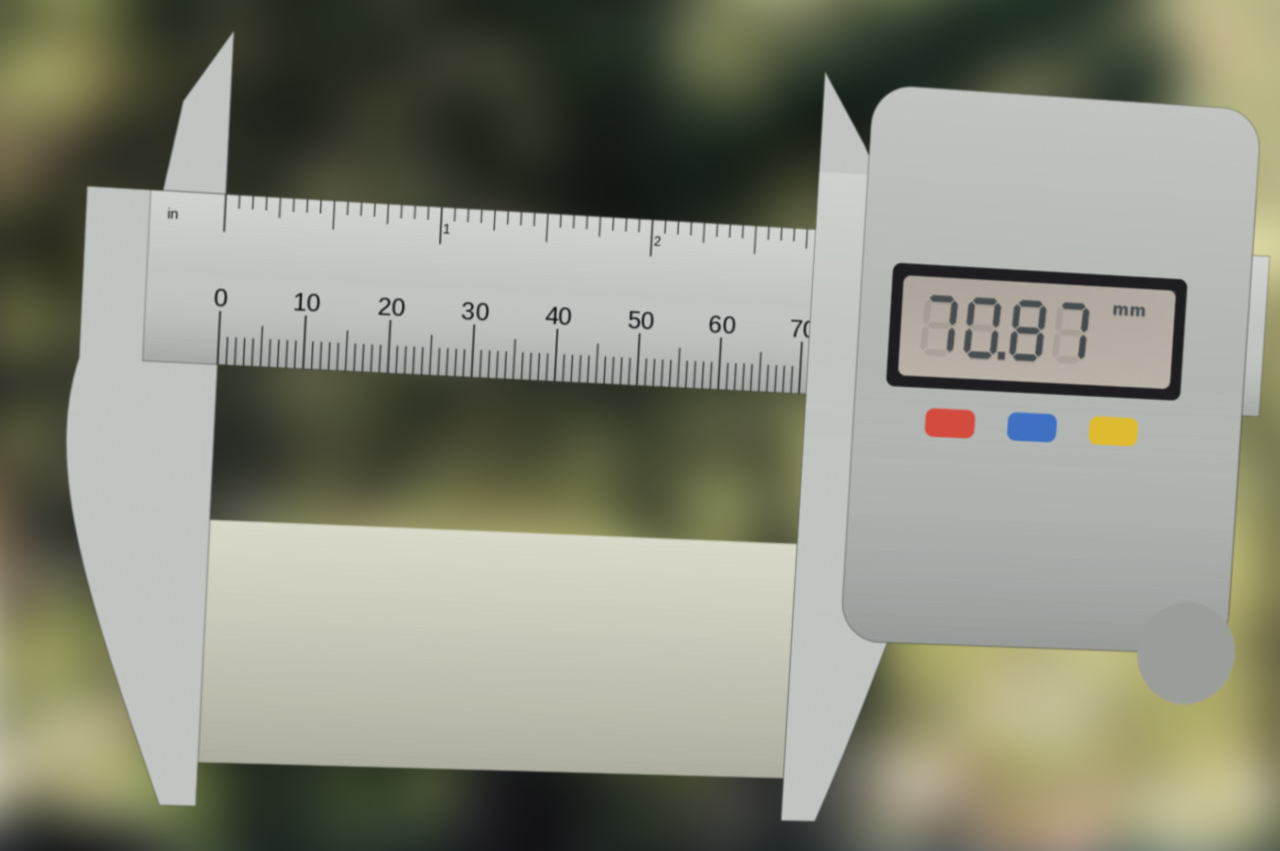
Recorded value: {"value": 70.87, "unit": "mm"}
